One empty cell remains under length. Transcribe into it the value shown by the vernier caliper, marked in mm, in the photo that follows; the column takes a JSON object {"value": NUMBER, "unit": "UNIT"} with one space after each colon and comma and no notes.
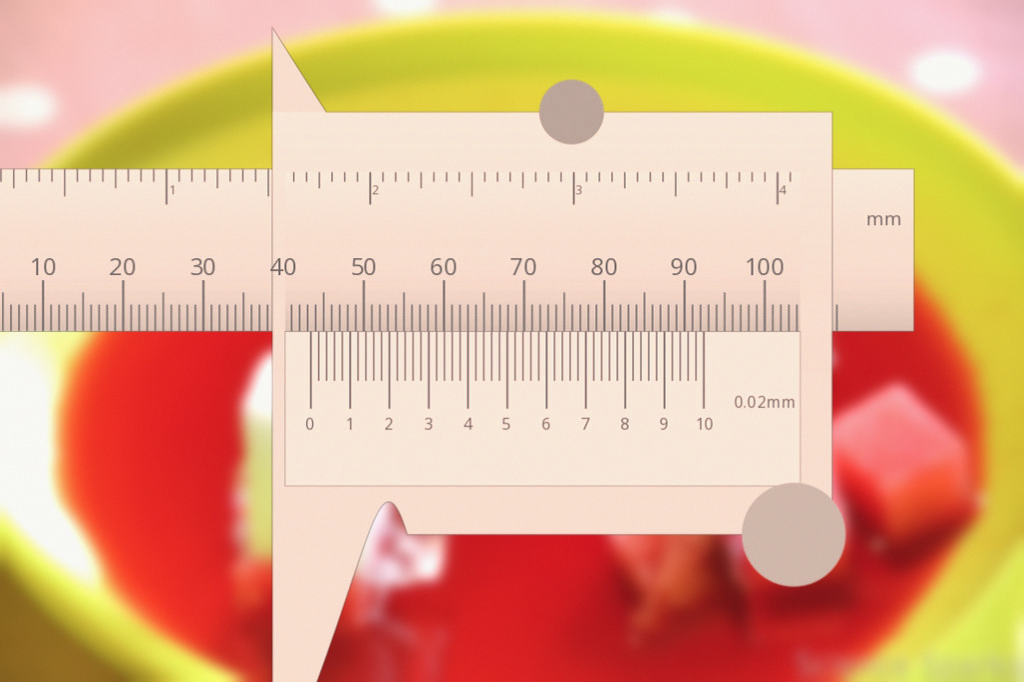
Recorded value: {"value": 43.4, "unit": "mm"}
